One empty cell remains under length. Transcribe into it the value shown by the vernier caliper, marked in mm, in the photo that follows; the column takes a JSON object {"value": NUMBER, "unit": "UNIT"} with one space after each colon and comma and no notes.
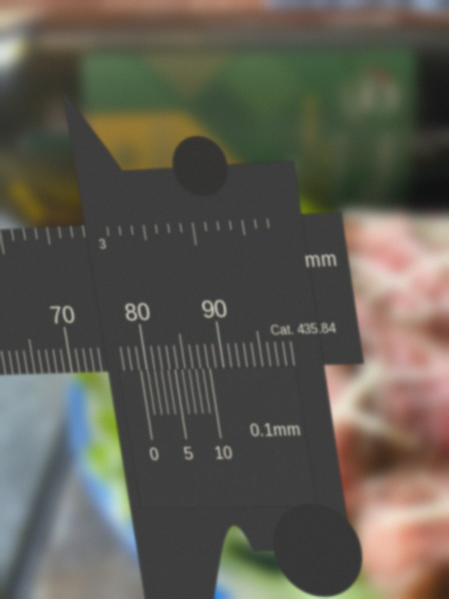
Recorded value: {"value": 79.2, "unit": "mm"}
